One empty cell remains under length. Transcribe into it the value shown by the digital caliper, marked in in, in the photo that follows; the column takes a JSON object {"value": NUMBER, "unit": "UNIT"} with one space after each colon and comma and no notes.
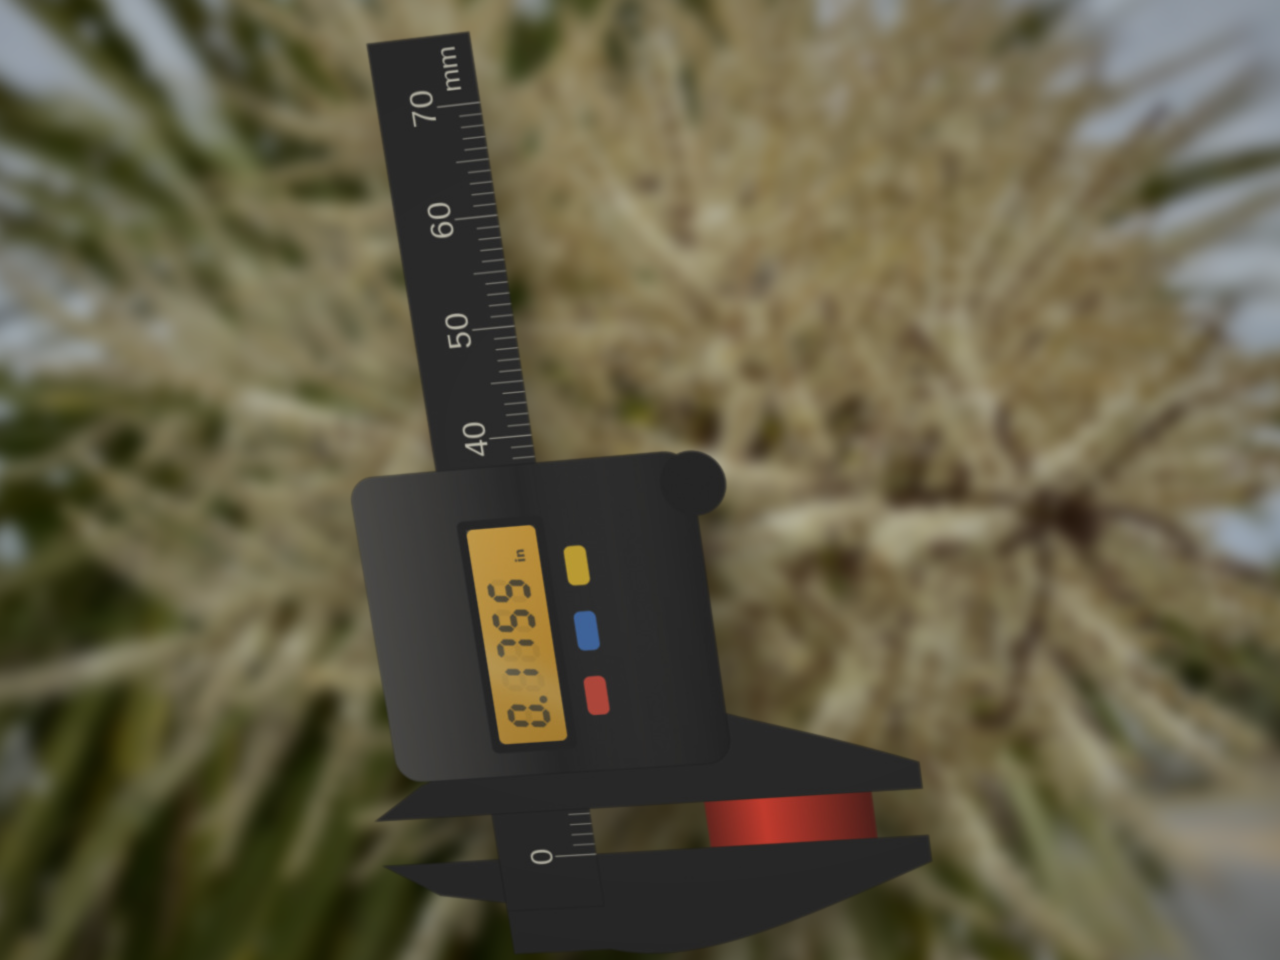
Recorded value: {"value": 0.1755, "unit": "in"}
